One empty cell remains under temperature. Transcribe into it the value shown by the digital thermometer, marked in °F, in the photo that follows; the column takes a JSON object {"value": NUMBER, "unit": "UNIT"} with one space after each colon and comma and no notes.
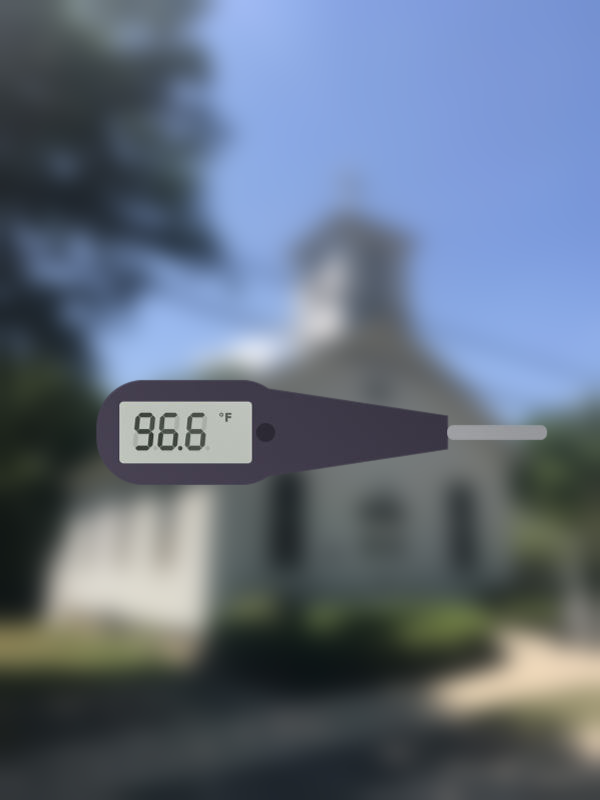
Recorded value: {"value": 96.6, "unit": "°F"}
